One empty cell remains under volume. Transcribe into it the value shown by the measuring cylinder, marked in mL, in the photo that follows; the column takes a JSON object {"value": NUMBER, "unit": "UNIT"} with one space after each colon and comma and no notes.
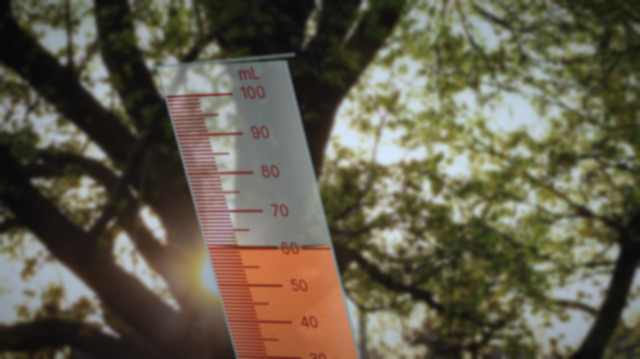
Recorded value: {"value": 60, "unit": "mL"}
